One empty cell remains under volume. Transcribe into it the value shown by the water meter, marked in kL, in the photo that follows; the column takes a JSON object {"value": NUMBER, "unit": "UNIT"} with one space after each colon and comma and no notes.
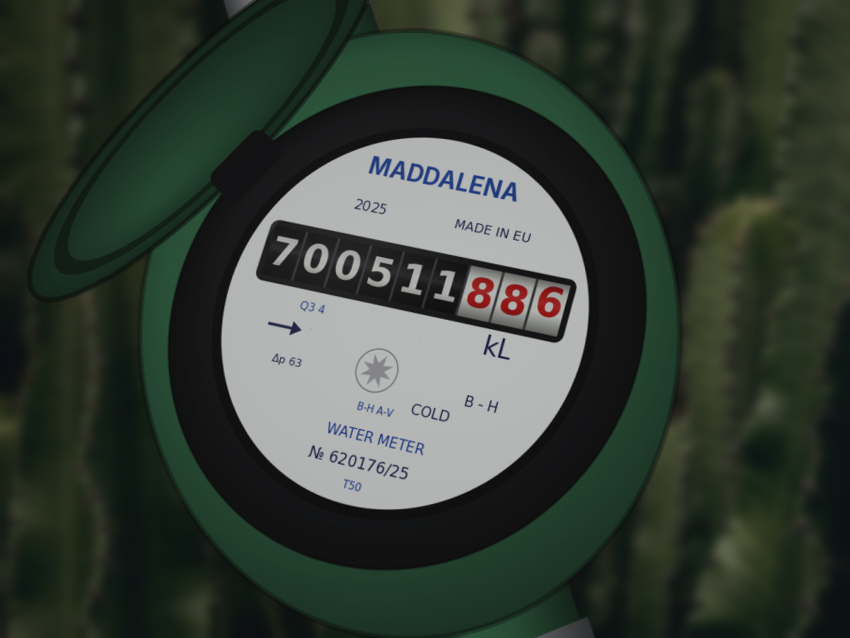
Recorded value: {"value": 700511.886, "unit": "kL"}
